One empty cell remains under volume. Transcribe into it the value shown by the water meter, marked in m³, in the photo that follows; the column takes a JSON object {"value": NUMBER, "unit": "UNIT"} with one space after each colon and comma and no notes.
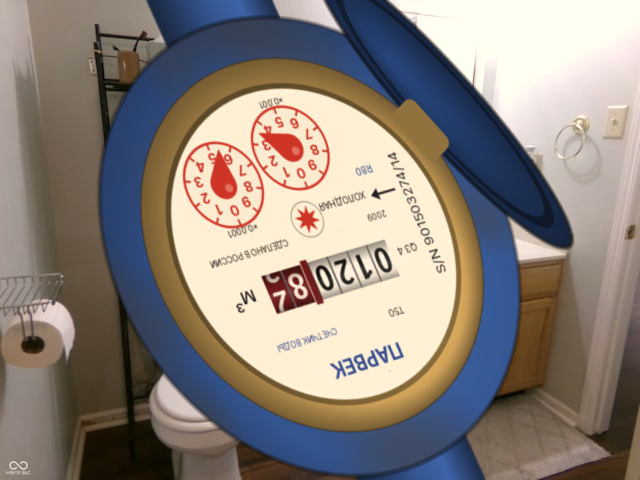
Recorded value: {"value": 120.8235, "unit": "m³"}
